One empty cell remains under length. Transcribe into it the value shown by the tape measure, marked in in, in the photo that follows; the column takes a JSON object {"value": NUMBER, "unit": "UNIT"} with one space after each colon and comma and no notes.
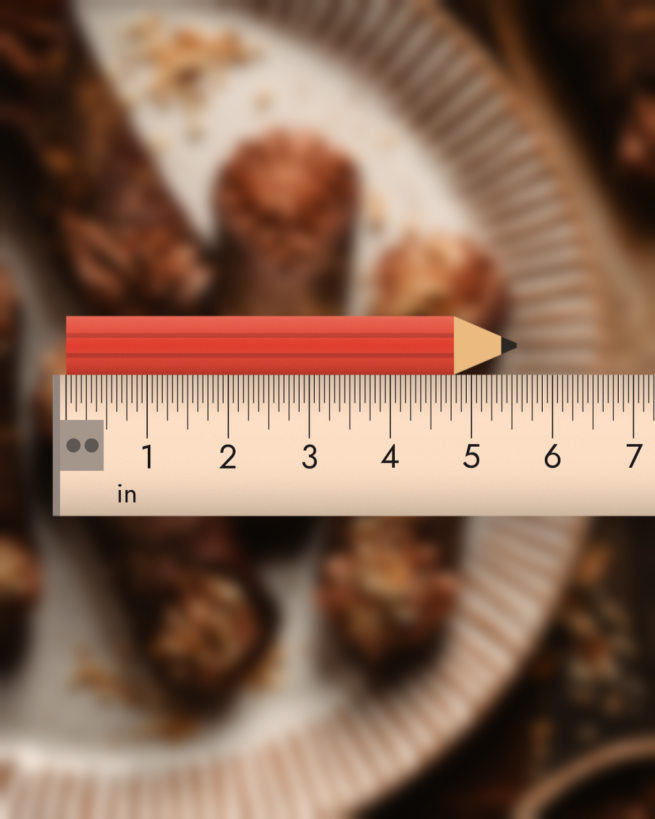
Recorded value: {"value": 5.5625, "unit": "in"}
